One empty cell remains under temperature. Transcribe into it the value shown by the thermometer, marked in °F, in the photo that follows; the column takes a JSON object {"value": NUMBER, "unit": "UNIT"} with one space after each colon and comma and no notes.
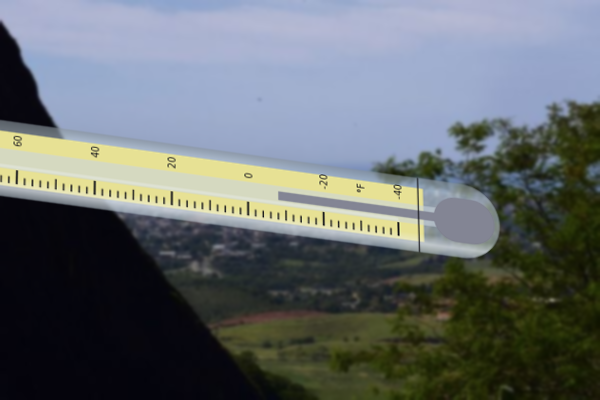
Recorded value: {"value": -8, "unit": "°F"}
